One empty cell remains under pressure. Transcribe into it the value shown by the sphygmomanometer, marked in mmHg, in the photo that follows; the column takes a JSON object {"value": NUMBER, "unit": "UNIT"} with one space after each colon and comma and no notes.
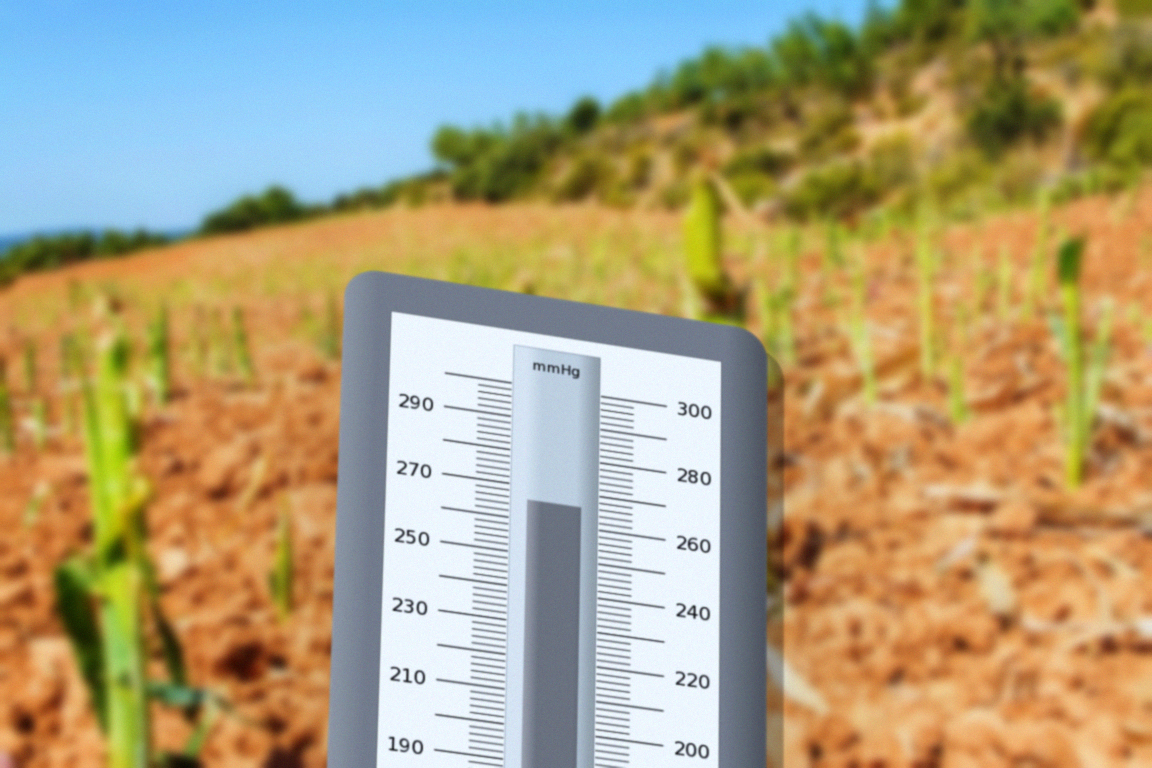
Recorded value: {"value": 266, "unit": "mmHg"}
